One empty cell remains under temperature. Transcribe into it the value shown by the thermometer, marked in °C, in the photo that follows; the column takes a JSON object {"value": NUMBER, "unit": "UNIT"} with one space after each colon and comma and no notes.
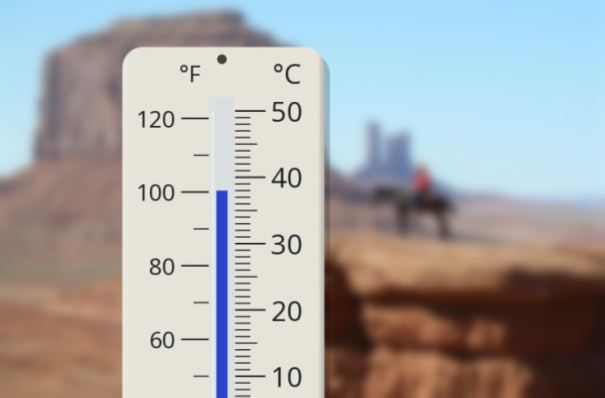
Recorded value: {"value": 38, "unit": "°C"}
